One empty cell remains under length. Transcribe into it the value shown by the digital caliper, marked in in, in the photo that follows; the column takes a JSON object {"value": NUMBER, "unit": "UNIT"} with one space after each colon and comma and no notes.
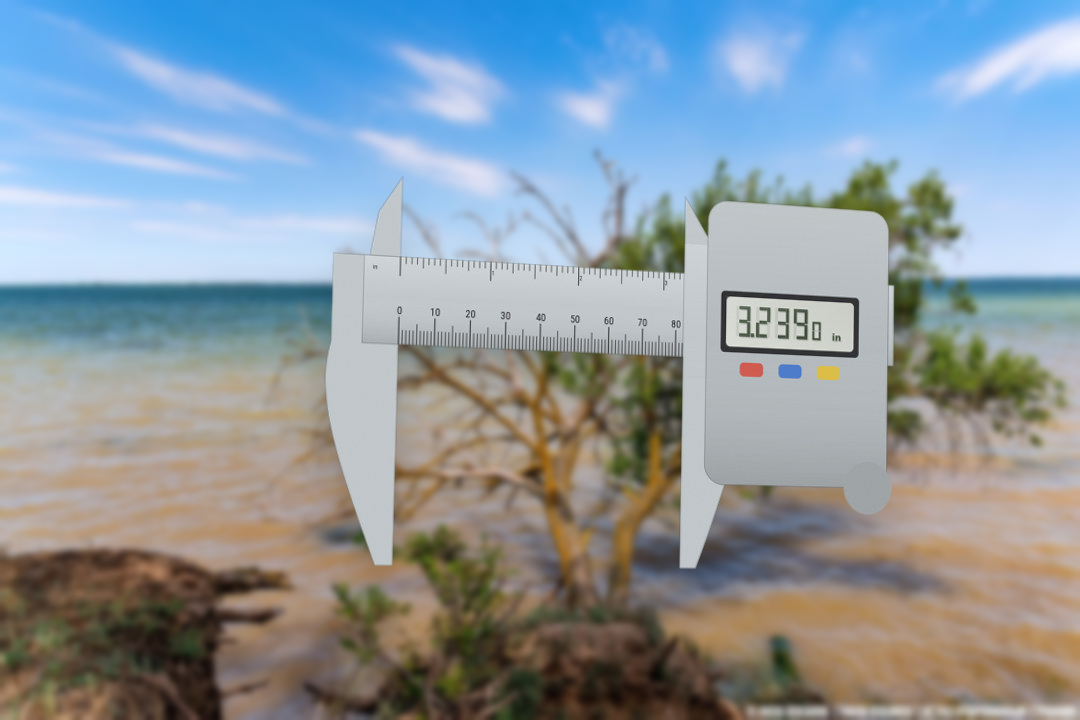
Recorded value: {"value": 3.2390, "unit": "in"}
